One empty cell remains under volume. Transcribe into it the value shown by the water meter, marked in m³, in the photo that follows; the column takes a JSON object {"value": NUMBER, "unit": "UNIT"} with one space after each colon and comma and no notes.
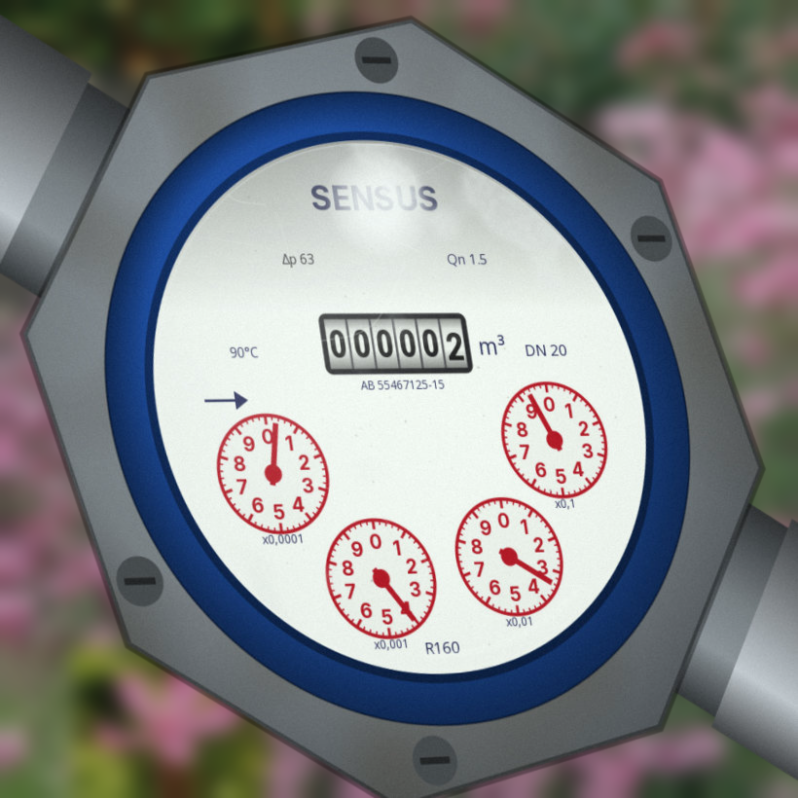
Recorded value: {"value": 1.9340, "unit": "m³"}
